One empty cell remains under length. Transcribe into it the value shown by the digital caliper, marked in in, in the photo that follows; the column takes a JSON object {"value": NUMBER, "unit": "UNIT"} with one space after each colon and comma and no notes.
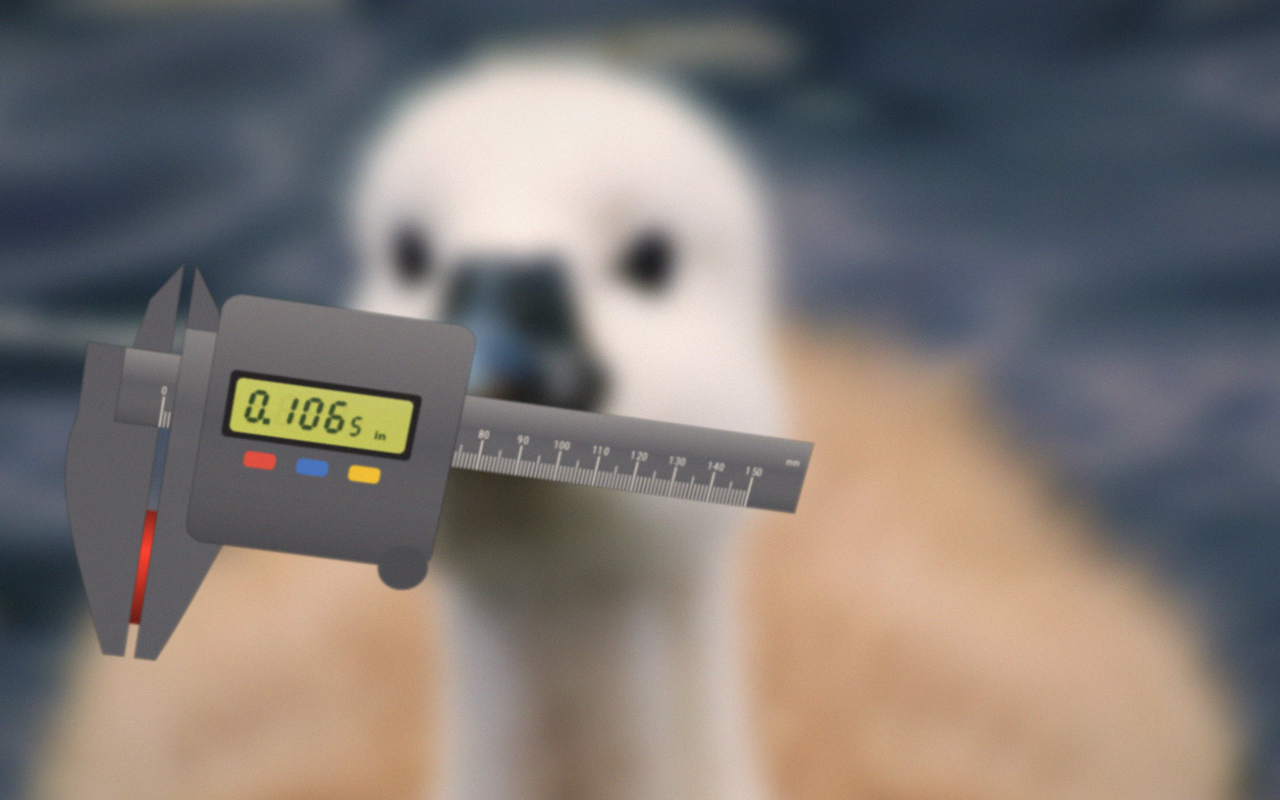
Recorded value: {"value": 0.1065, "unit": "in"}
